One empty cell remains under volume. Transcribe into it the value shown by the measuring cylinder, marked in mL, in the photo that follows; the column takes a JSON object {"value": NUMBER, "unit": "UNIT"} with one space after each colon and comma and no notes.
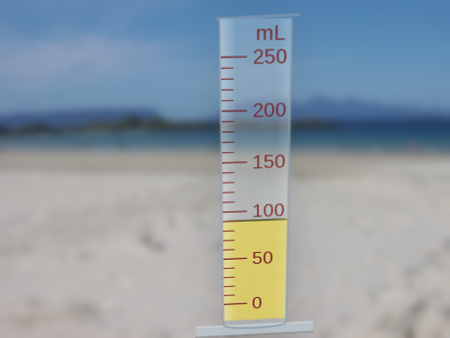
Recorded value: {"value": 90, "unit": "mL"}
